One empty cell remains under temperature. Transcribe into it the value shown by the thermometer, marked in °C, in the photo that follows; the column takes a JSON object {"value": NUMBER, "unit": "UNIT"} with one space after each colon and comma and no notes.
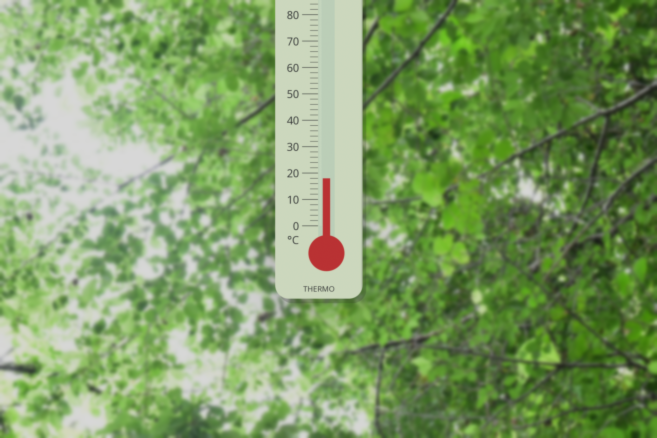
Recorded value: {"value": 18, "unit": "°C"}
